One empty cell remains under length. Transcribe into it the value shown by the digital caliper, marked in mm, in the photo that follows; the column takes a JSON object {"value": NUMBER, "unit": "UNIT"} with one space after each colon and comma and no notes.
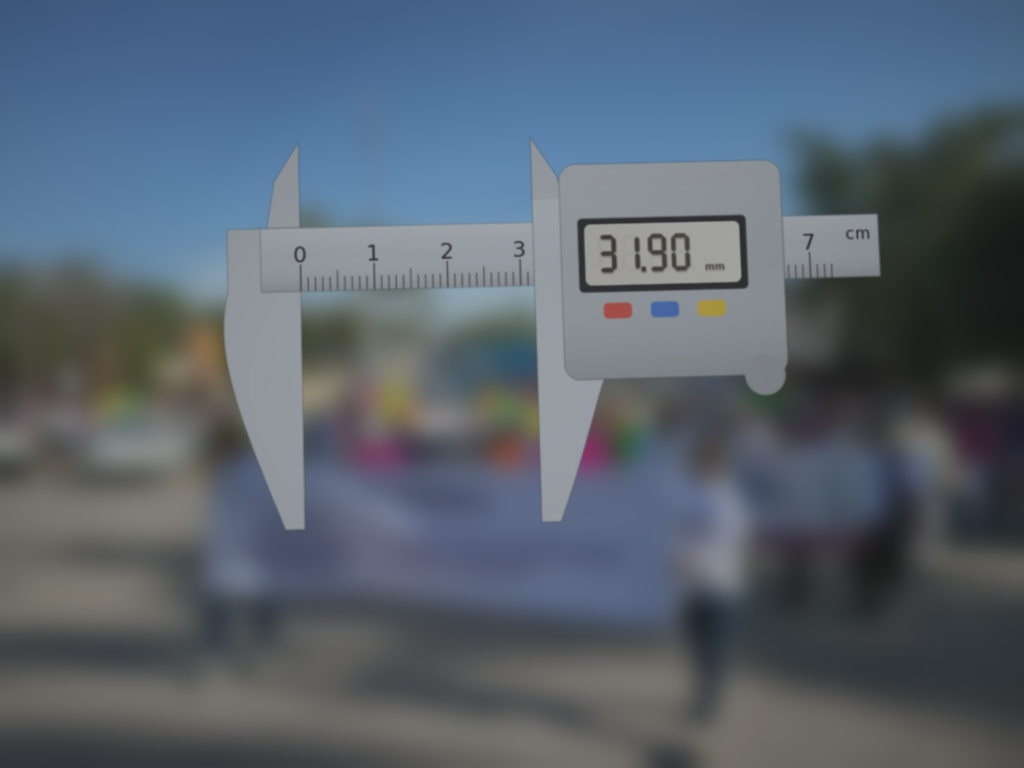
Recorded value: {"value": 31.90, "unit": "mm"}
